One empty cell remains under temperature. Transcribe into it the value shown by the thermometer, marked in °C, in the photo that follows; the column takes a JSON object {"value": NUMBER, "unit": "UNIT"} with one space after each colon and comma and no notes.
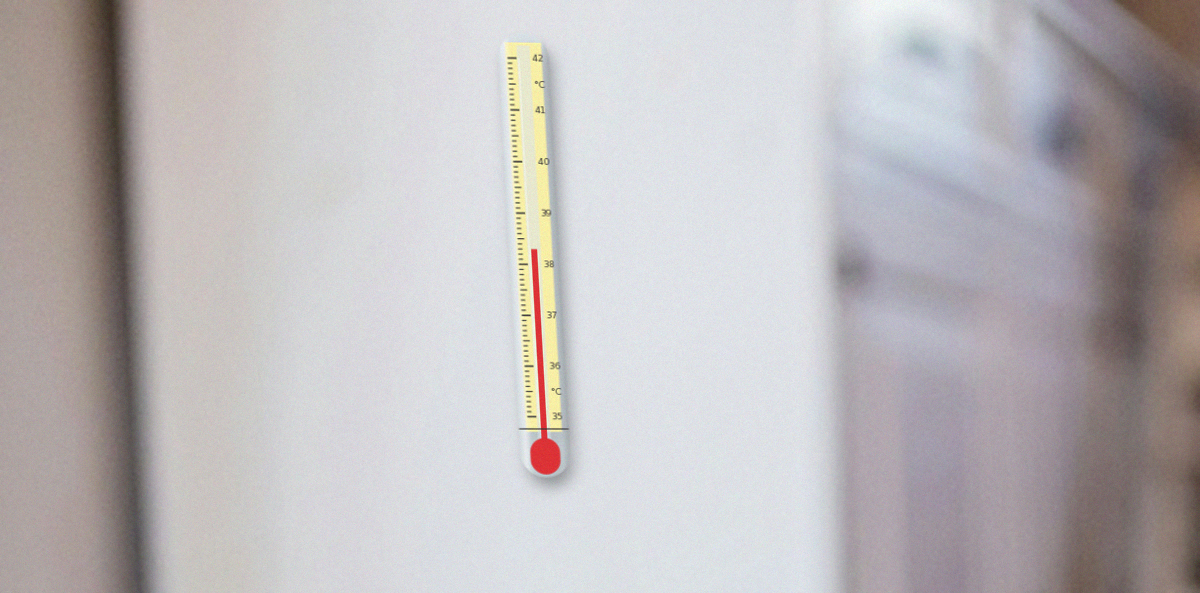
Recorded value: {"value": 38.3, "unit": "°C"}
